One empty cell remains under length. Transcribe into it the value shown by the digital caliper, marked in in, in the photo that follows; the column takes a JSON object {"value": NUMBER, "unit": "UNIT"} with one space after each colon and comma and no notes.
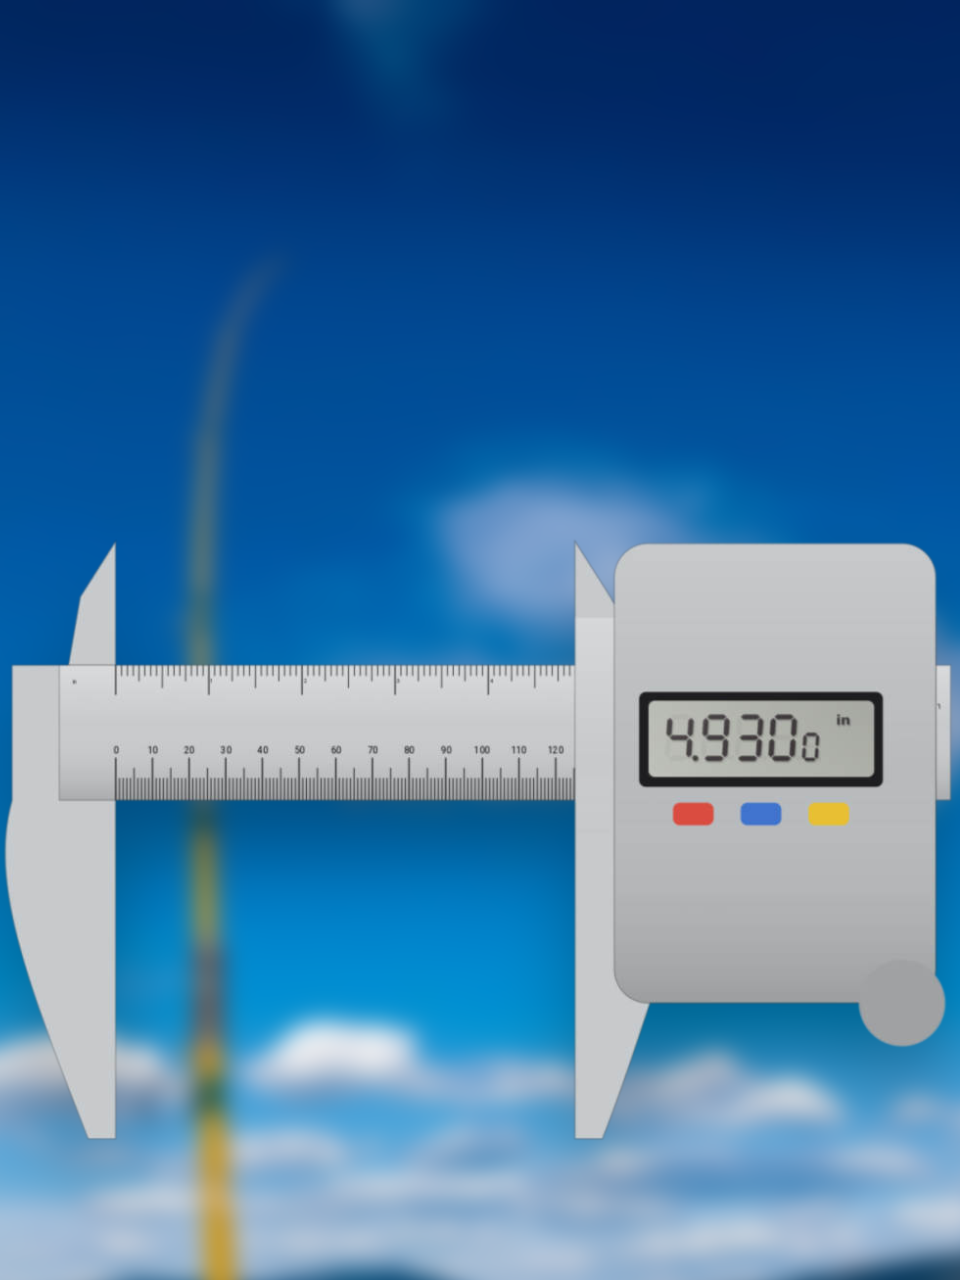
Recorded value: {"value": 4.9300, "unit": "in"}
